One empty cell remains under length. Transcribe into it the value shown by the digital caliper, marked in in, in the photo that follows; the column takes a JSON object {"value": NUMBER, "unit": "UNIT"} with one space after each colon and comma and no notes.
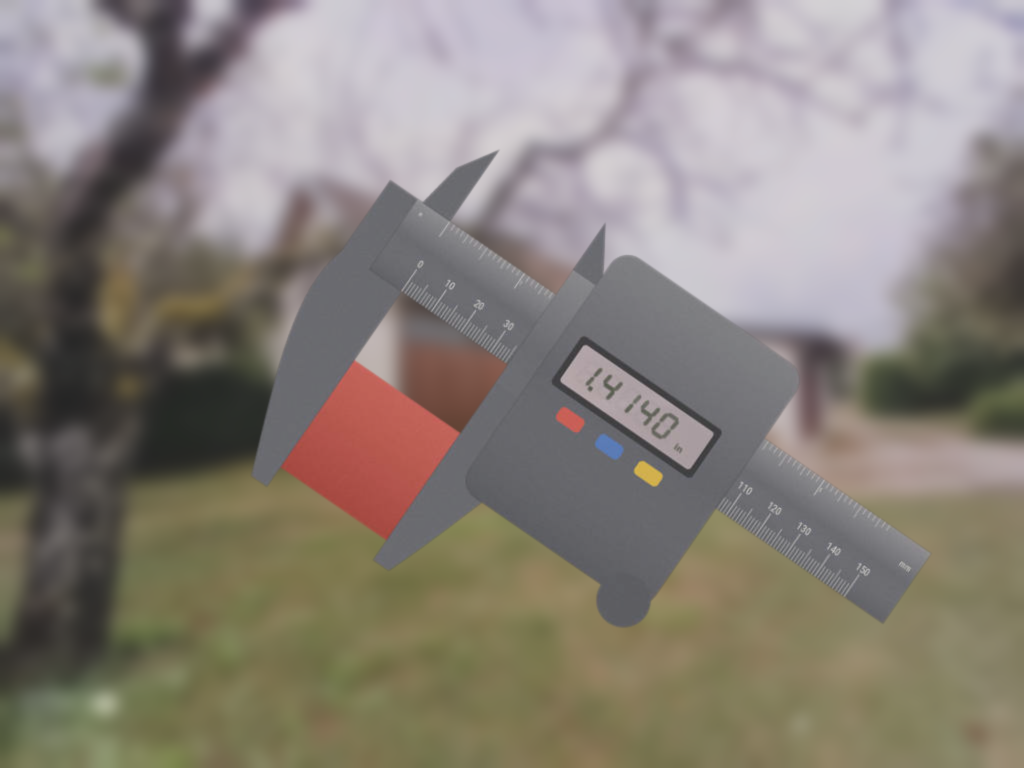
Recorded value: {"value": 1.4140, "unit": "in"}
